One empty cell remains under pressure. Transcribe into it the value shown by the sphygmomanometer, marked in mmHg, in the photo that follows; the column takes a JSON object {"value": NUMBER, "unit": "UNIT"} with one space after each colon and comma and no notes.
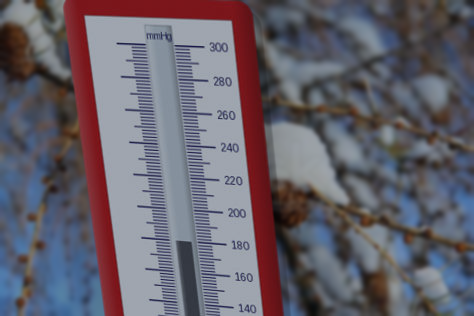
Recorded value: {"value": 180, "unit": "mmHg"}
